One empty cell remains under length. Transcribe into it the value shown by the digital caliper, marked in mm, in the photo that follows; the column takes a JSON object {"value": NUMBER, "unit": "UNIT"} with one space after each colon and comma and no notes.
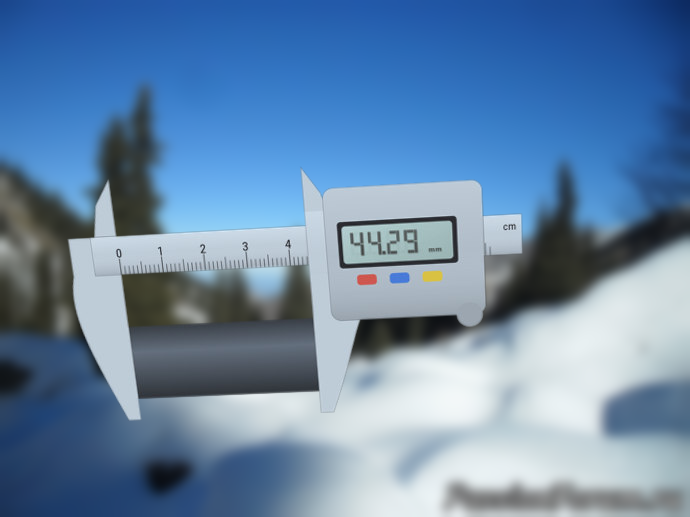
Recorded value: {"value": 44.29, "unit": "mm"}
